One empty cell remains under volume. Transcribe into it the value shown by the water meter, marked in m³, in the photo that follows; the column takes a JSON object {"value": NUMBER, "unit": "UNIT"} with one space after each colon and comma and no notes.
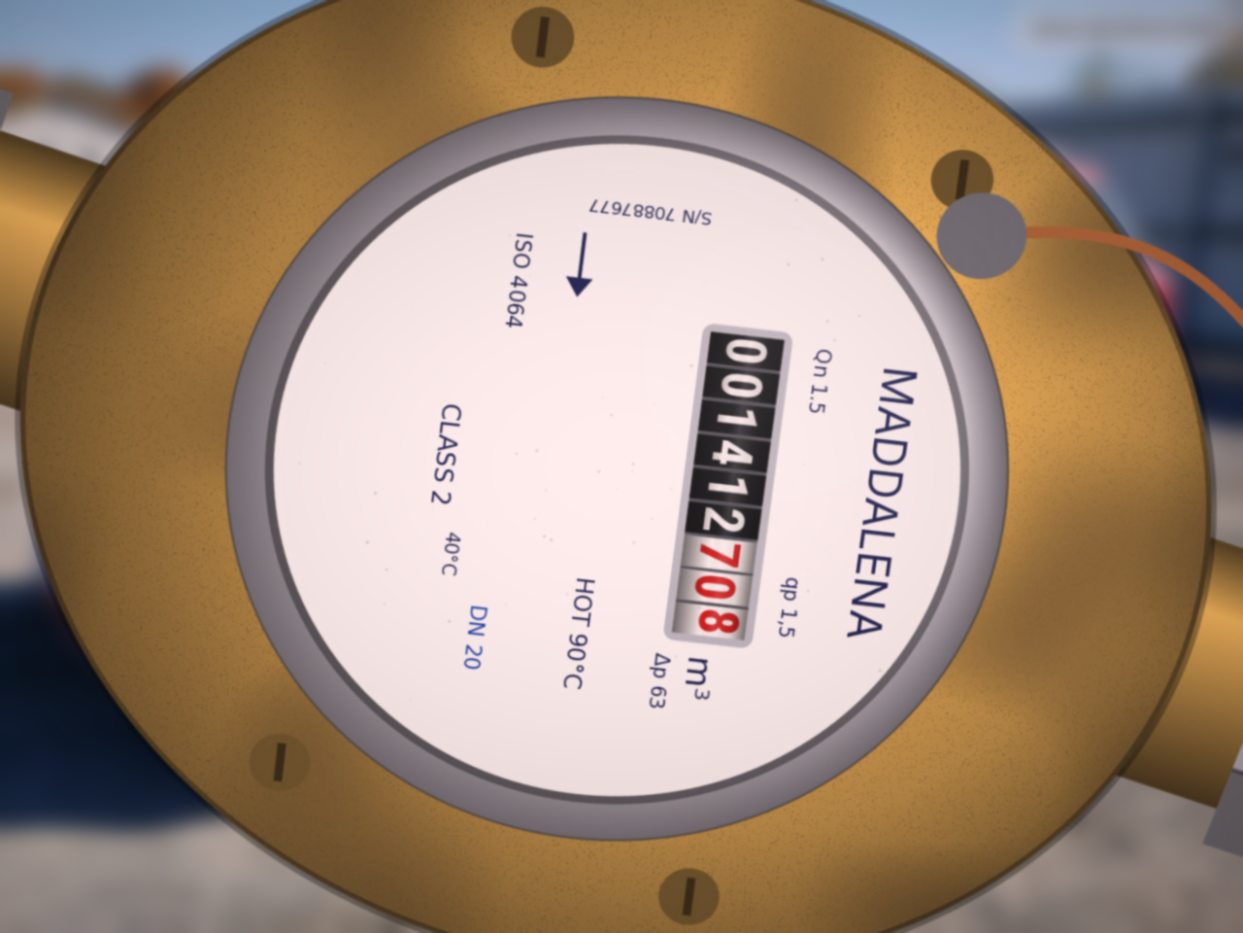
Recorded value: {"value": 1412.708, "unit": "m³"}
